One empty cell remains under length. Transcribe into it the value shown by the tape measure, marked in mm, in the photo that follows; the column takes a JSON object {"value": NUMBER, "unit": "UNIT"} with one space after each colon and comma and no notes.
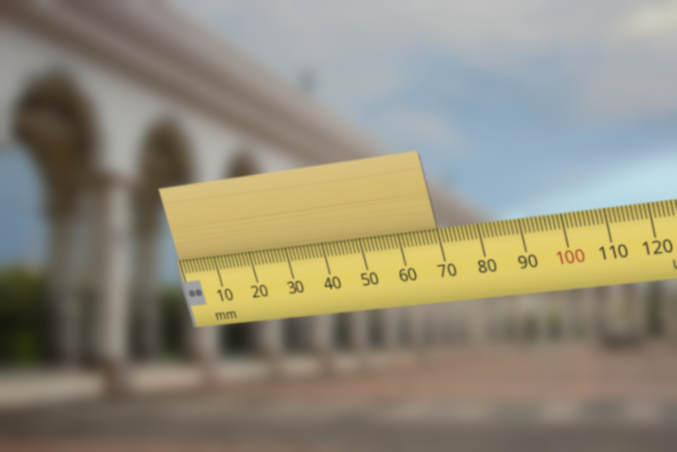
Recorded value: {"value": 70, "unit": "mm"}
